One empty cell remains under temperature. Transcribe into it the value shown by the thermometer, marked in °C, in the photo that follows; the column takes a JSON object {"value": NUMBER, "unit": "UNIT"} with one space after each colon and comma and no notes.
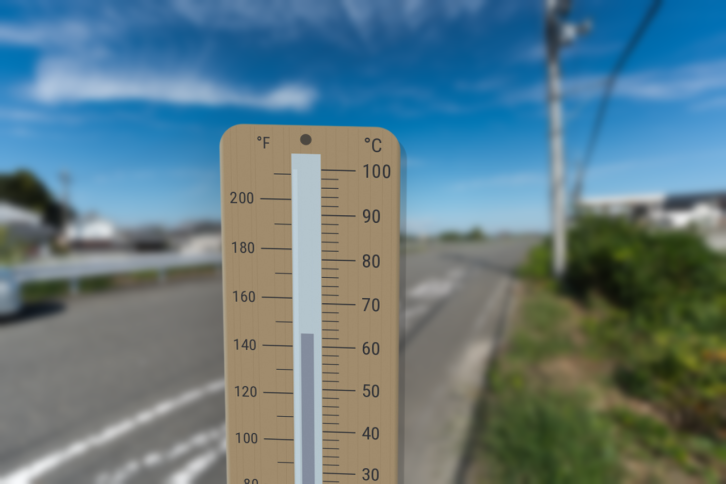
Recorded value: {"value": 63, "unit": "°C"}
